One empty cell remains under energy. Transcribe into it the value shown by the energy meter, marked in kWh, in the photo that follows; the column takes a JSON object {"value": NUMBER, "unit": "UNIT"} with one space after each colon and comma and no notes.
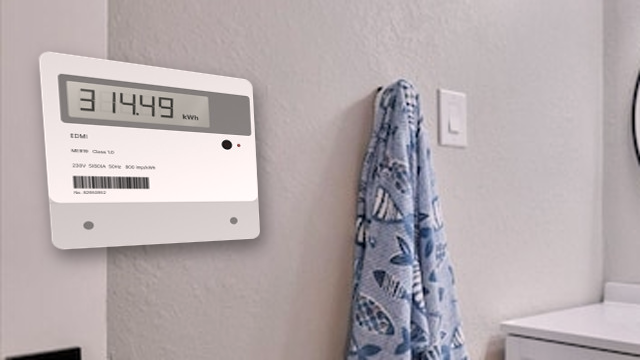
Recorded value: {"value": 314.49, "unit": "kWh"}
